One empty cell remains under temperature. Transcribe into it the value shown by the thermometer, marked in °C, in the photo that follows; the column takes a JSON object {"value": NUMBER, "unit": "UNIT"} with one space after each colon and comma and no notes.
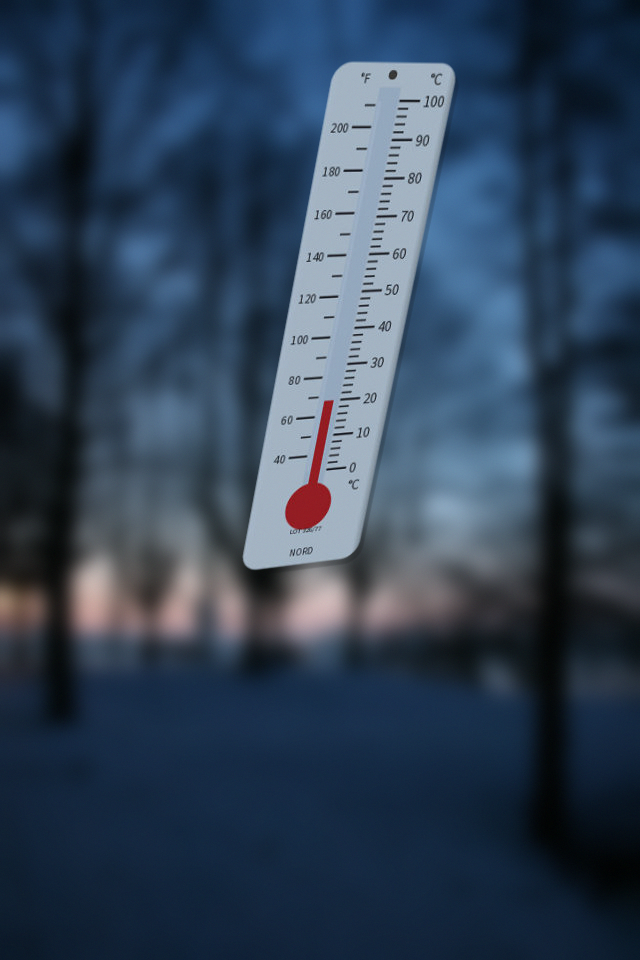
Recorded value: {"value": 20, "unit": "°C"}
